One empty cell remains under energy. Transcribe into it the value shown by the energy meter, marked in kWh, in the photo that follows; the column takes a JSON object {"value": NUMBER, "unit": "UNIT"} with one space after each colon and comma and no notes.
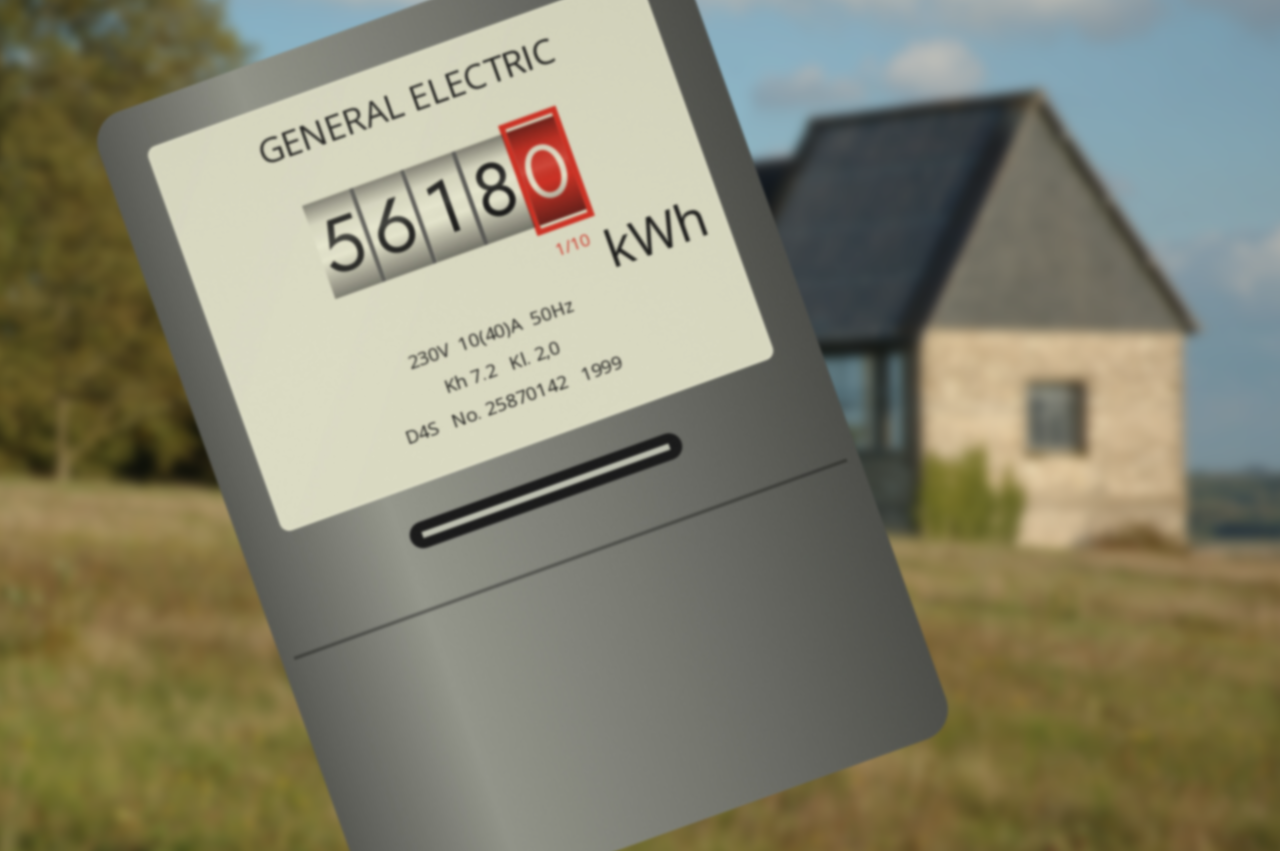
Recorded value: {"value": 5618.0, "unit": "kWh"}
